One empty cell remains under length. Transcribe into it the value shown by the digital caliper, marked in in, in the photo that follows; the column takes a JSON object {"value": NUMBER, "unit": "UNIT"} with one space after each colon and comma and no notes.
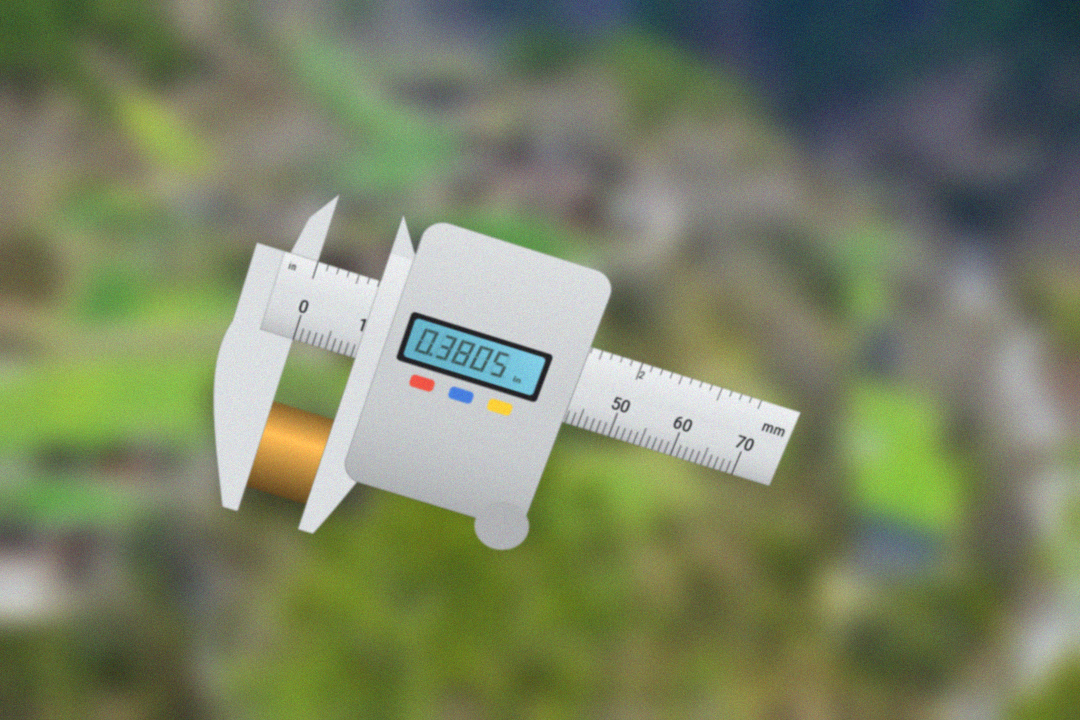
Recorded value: {"value": 0.3805, "unit": "in"}
